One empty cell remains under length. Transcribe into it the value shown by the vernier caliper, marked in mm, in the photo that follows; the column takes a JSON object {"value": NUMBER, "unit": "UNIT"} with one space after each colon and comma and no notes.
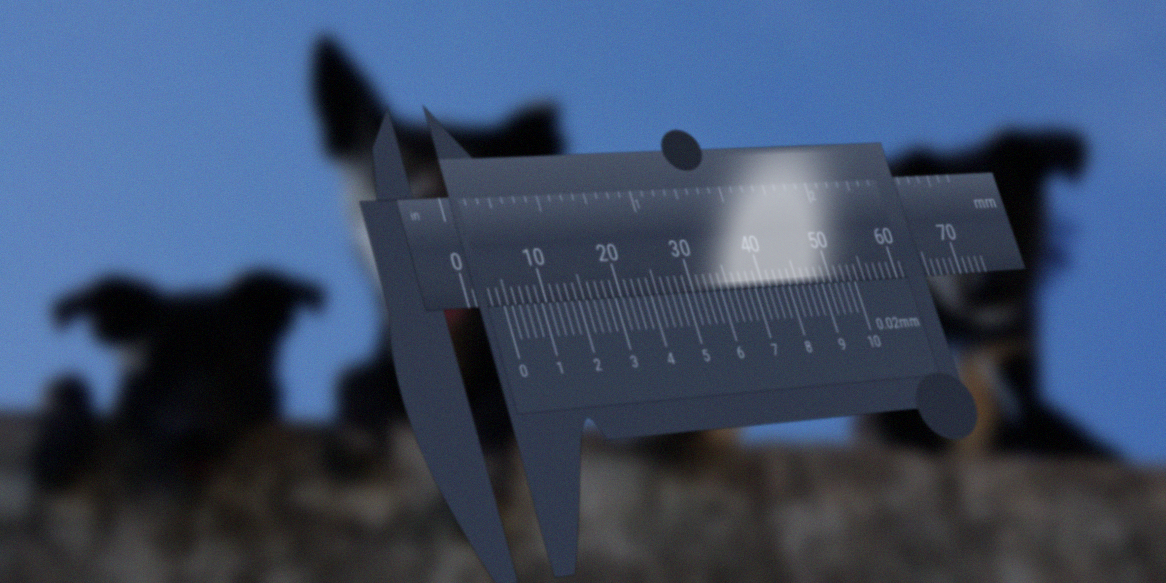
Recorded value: {"value": 4.5, "unit": "mm"}
